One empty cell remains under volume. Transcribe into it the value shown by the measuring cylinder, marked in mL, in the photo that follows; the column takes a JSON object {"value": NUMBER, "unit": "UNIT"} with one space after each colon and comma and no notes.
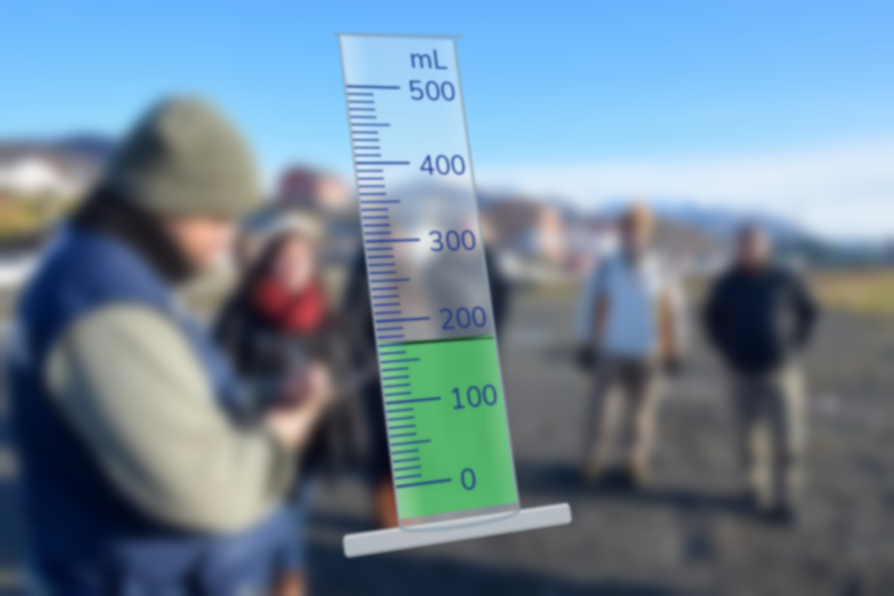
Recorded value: {"value": 170, "unit": "mL"}
